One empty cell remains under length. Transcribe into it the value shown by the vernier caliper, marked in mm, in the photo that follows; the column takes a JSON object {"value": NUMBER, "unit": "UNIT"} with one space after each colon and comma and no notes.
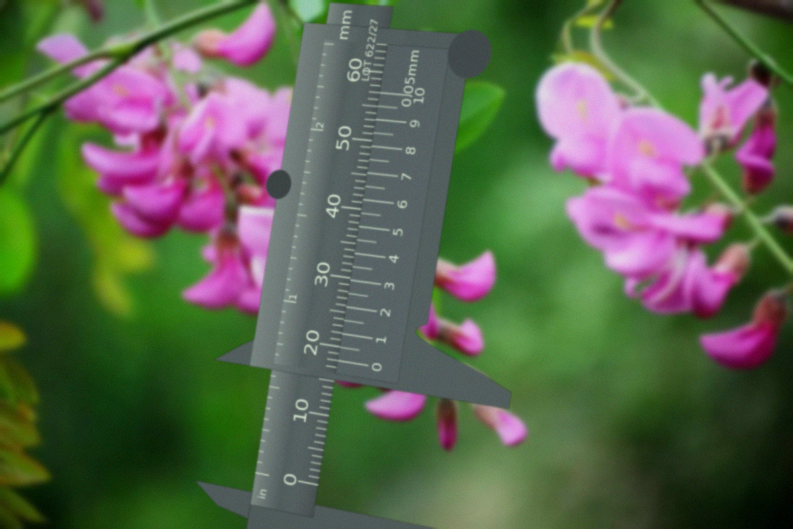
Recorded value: {"value": 18.0, "unit": "mm"}
